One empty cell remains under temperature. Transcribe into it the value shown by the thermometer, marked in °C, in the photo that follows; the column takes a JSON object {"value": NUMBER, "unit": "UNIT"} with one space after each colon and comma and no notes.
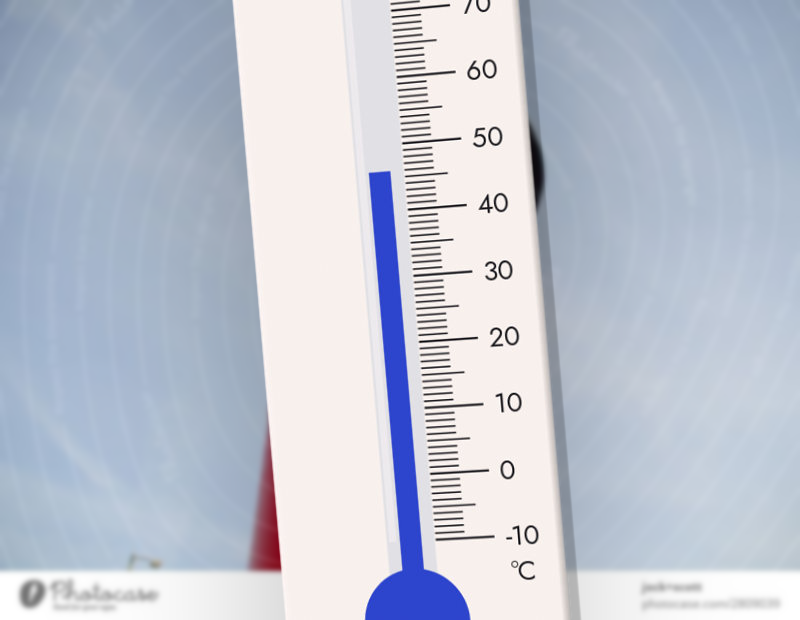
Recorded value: {"value": 46, "unit": "°C"}
